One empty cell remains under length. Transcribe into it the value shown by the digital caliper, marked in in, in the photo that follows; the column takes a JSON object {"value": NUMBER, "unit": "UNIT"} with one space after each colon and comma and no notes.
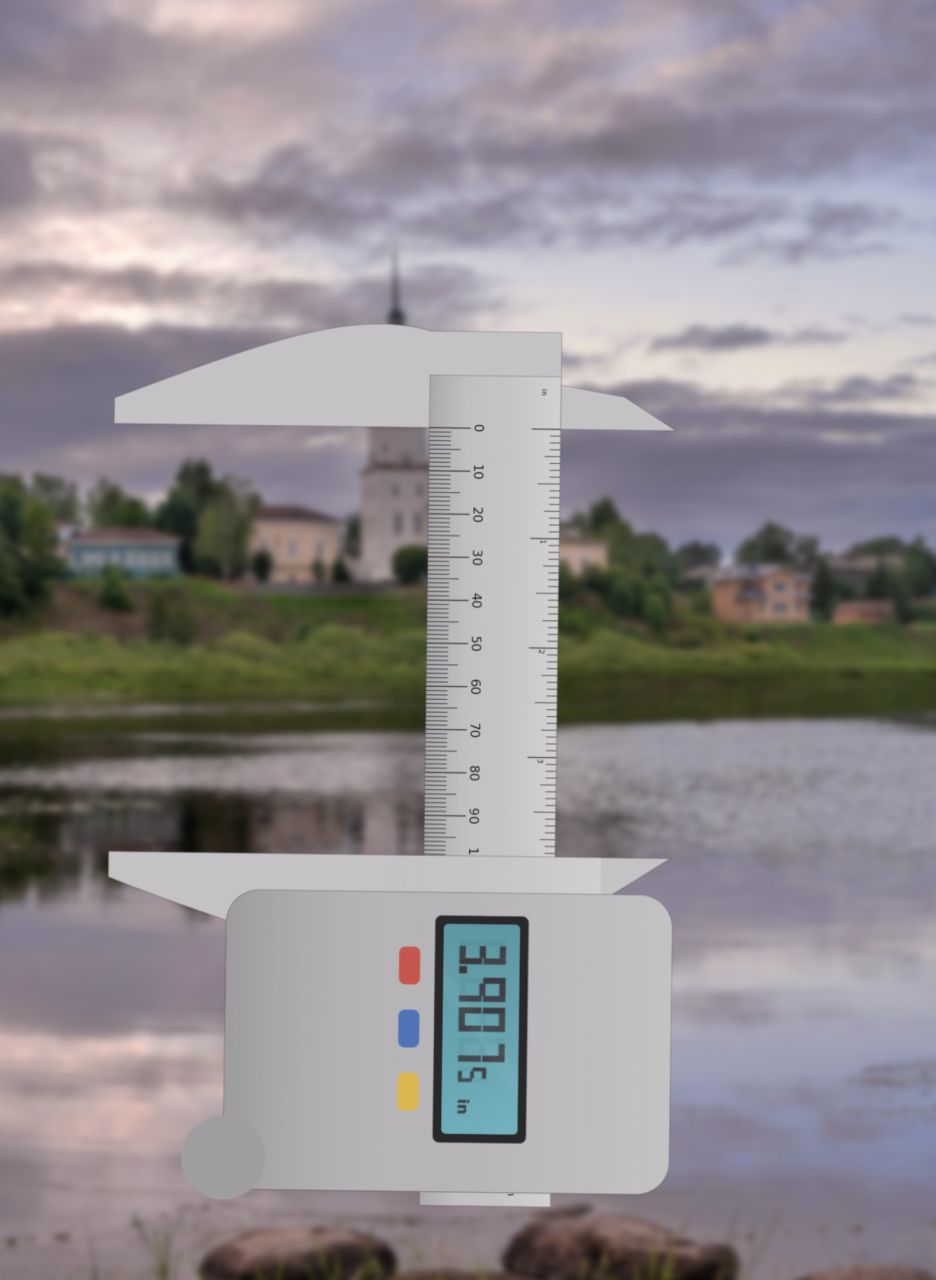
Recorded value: {"value": 3.9075, "unit": "in"}
